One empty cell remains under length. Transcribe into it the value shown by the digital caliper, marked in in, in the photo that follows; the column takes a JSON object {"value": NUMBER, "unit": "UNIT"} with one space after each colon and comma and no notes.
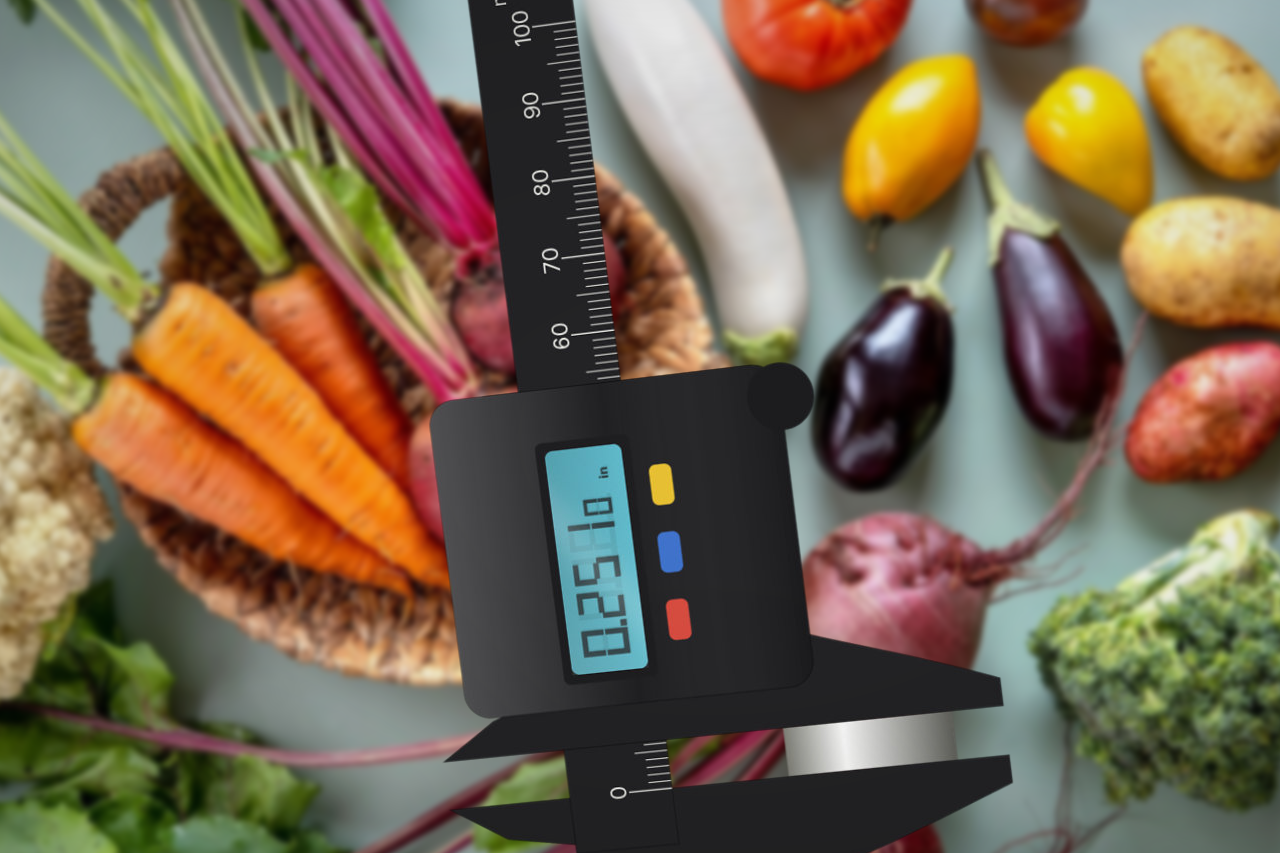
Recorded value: {"value": 0.2510, "unit": "in"}
